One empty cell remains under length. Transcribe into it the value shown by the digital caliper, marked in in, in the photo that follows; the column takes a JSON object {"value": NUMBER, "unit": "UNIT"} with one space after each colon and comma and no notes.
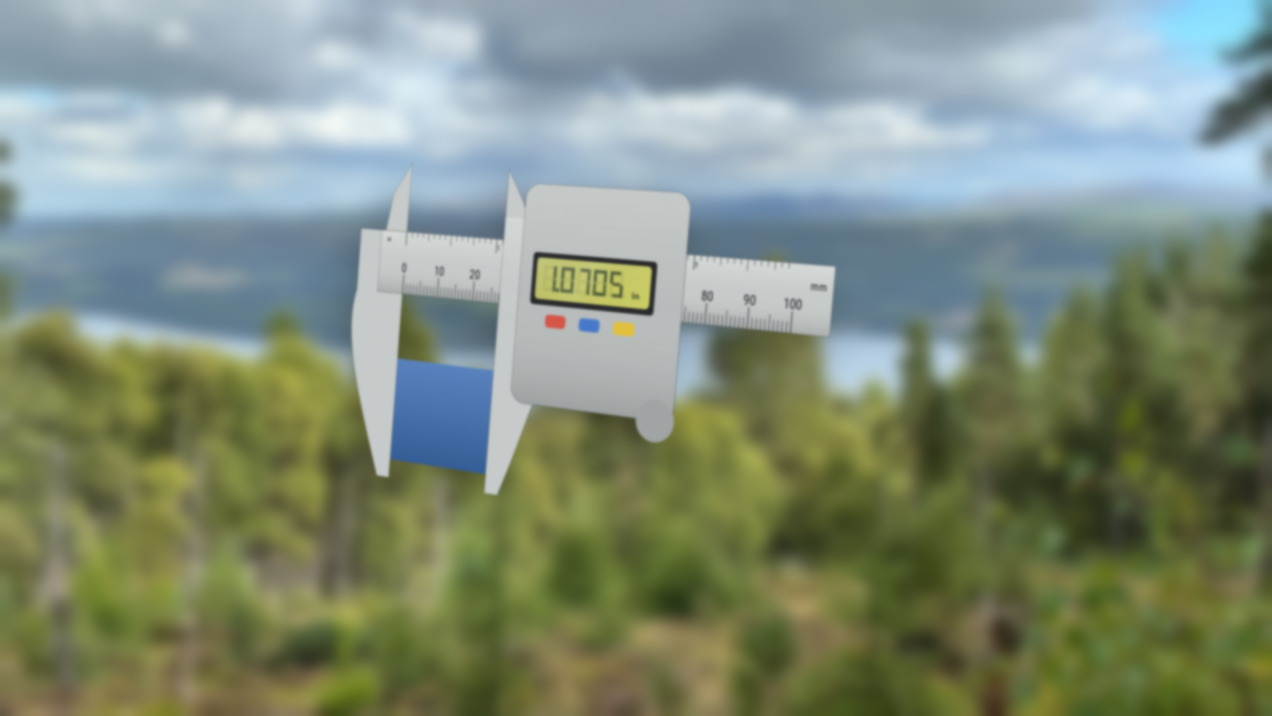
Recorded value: {"value": 1.0705, "unit": "in"}
